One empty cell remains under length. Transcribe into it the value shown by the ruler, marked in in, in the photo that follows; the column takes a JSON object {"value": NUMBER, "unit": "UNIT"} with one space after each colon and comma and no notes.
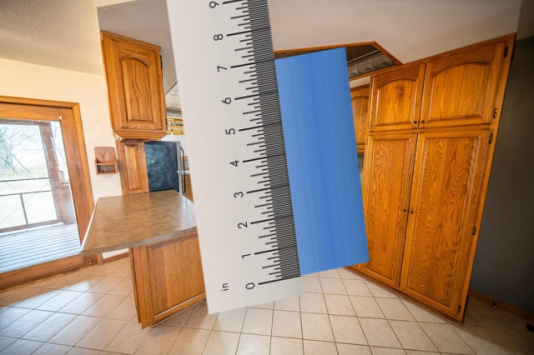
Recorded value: {"value": 7, "unit": "in"}
